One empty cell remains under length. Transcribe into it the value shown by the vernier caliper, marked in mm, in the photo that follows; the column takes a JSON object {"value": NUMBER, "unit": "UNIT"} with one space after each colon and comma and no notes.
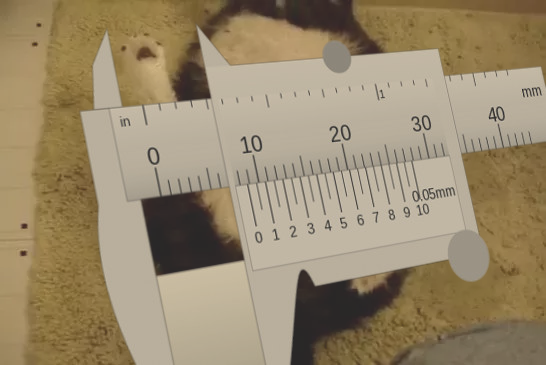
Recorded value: {"value": 8.8, "unit": "mm"}
